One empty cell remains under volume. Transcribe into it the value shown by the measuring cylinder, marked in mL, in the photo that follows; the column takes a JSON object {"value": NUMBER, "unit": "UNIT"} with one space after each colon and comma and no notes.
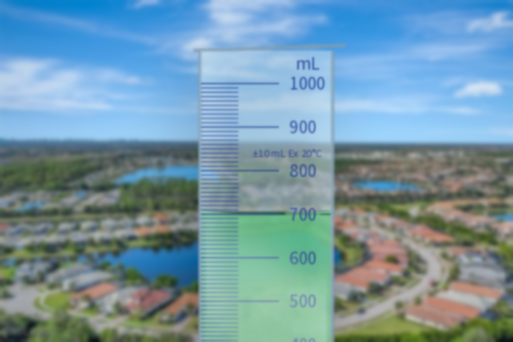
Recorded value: {"value": 700, "unit": "mL"}
